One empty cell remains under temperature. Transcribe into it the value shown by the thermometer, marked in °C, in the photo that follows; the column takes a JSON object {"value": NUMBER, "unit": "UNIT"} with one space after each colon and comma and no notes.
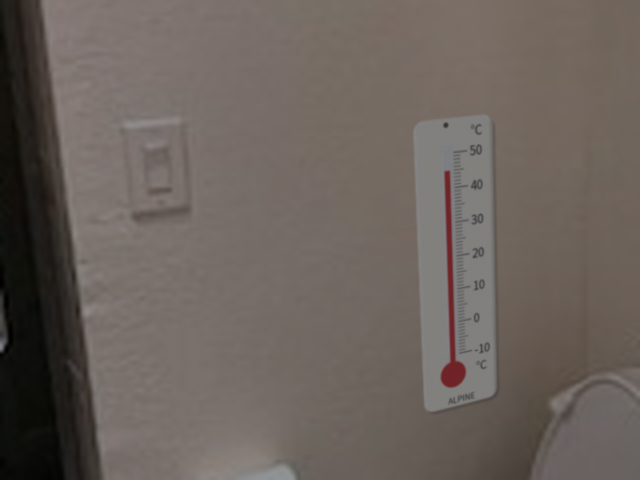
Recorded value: {"value": 45, "unit": "°C"}
